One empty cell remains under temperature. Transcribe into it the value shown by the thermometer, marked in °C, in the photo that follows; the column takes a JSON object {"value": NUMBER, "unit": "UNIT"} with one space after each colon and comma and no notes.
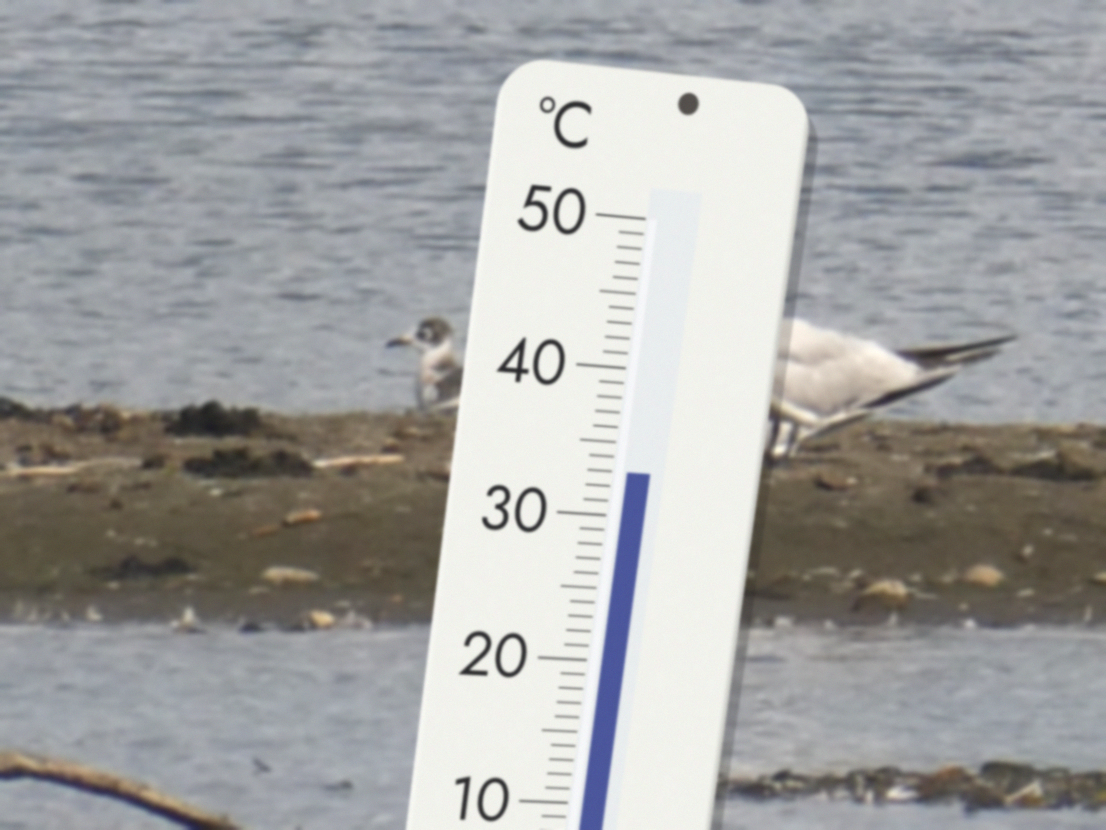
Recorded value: {"value": 33, "unit": "°C"}
